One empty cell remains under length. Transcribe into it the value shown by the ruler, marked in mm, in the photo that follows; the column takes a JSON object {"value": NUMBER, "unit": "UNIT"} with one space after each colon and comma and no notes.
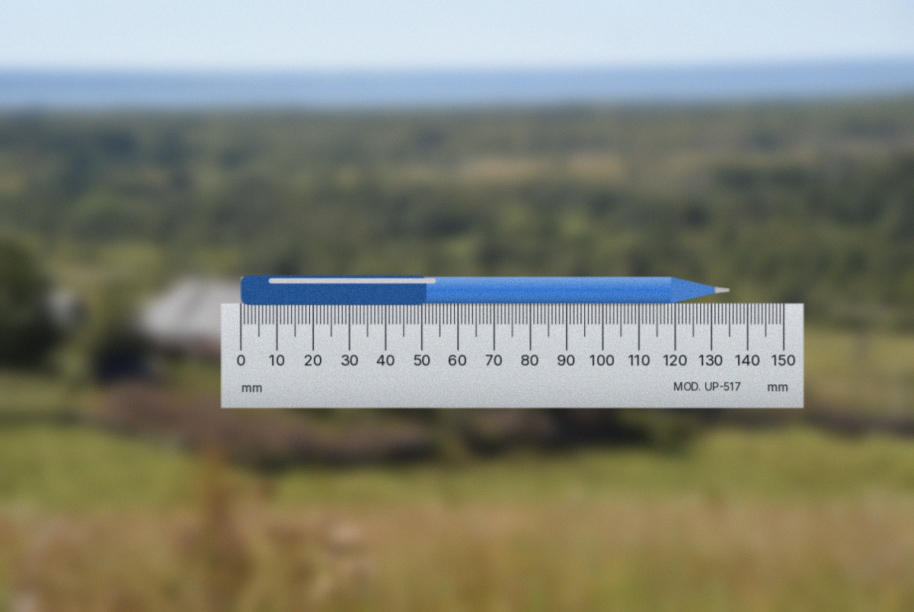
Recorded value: {"value": 135, "unit": "mm"}
